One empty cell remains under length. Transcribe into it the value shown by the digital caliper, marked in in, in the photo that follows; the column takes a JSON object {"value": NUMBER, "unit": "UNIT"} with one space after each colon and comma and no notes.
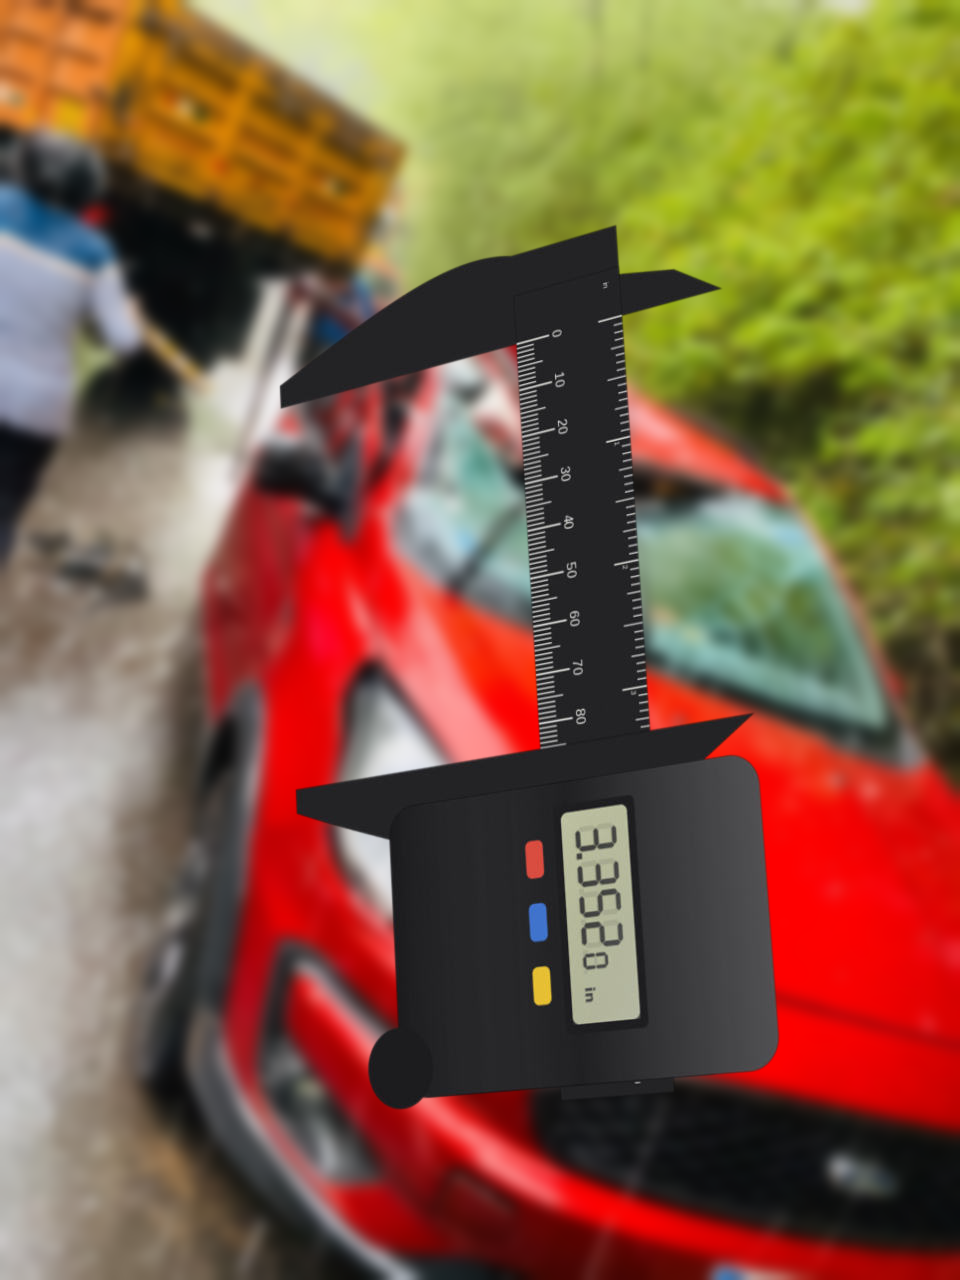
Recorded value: {"value": 3.3520, "unit": "in"}
